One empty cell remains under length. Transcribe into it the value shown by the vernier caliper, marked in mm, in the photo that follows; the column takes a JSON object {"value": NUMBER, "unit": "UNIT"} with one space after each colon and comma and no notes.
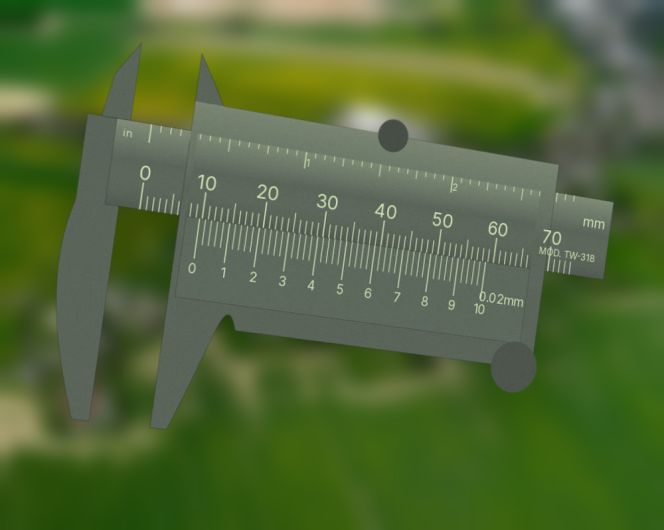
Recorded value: {"value": 9.6, "unit": "mm"}
